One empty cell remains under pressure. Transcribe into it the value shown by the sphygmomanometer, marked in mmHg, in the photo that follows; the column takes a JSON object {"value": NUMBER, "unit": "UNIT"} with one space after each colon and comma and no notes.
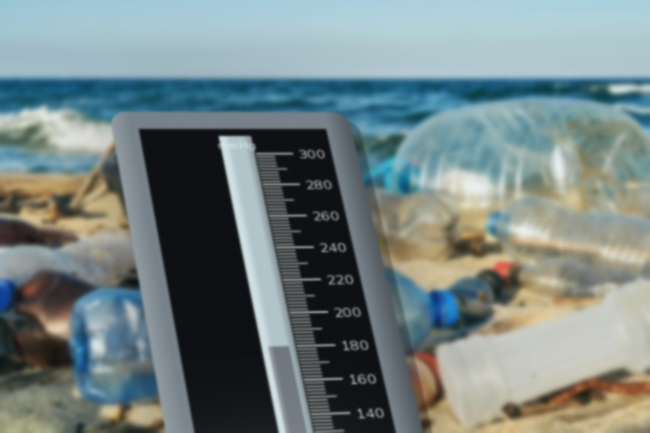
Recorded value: {"value": 180, "unit": "mmHg"}
